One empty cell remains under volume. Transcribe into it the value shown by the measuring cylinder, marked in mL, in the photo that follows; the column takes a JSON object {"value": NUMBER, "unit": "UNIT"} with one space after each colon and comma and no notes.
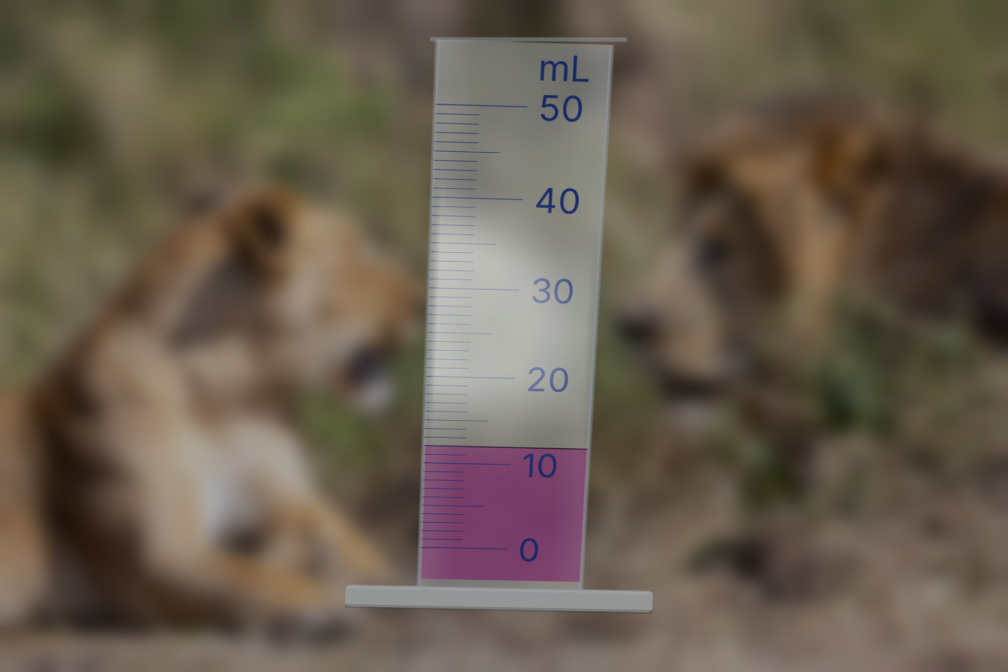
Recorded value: {"value": 12, "unit": "mL"}
